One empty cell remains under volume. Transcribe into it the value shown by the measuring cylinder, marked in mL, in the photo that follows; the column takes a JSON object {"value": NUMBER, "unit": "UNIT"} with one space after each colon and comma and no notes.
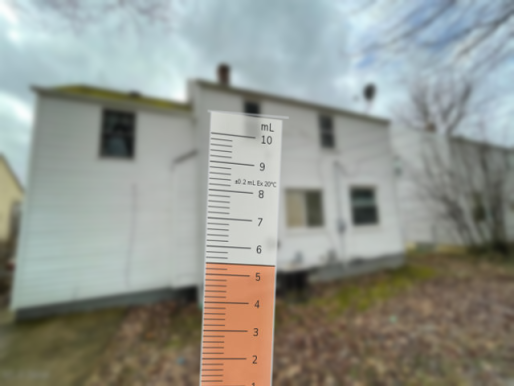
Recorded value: {"value": 5.4, "unit": "mL"}
